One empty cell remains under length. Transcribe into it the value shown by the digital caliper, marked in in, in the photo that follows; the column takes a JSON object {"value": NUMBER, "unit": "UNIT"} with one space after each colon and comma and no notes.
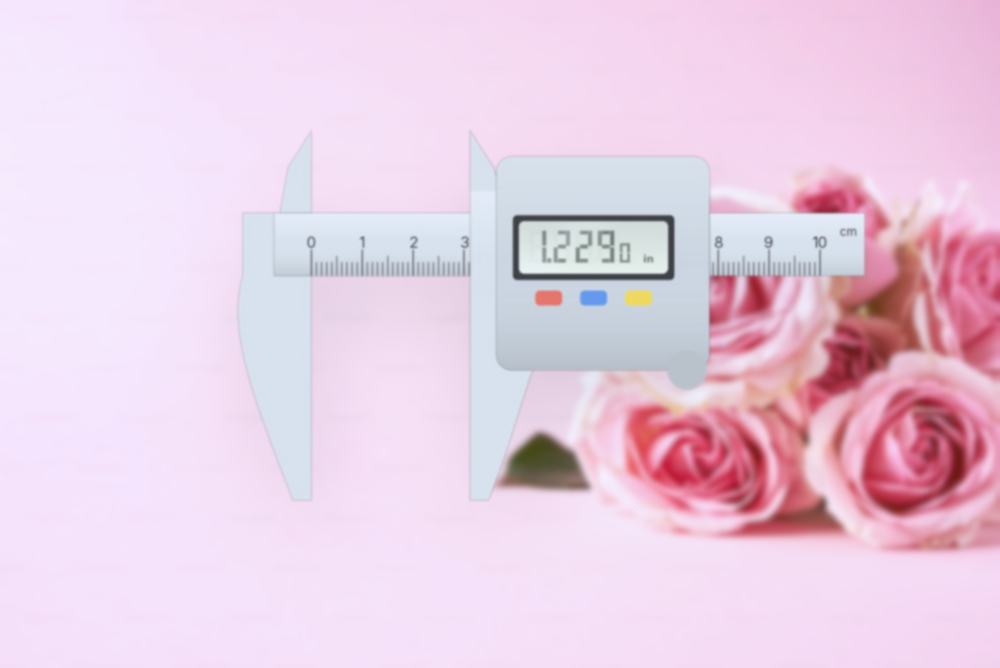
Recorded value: {"value": 1.2290, "unit": "in"}
